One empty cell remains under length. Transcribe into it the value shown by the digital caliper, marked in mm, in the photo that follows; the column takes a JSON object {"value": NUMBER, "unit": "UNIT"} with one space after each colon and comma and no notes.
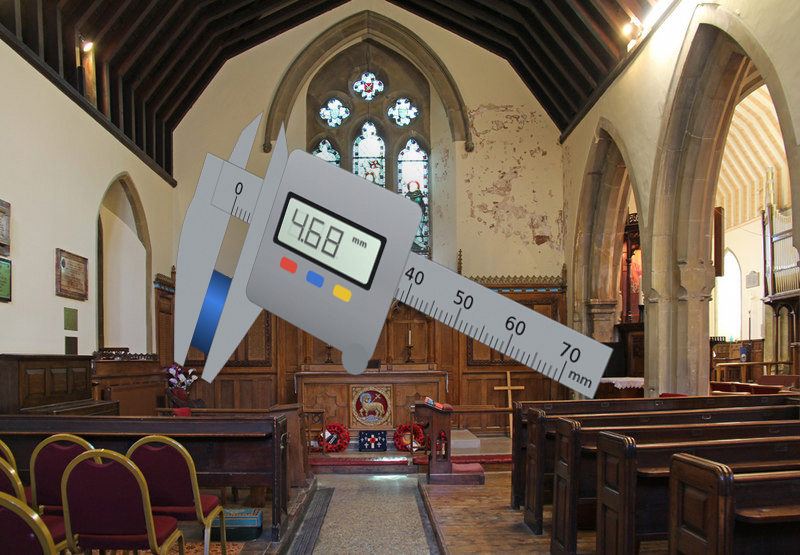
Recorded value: {"value": 4.68, "unit": "mm"}
